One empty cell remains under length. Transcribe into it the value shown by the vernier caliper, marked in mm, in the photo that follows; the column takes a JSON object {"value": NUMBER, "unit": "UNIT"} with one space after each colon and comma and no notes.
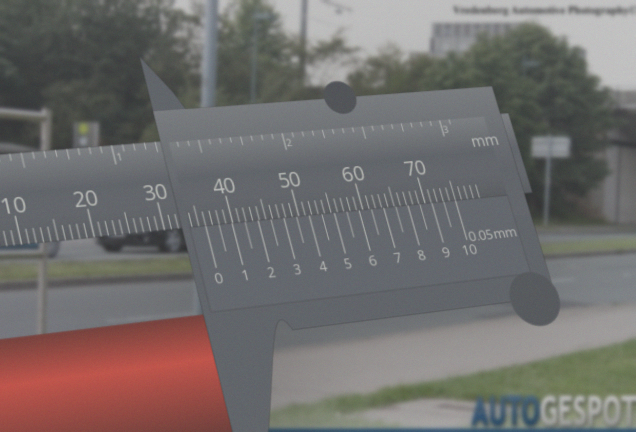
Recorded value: {"value": 36.0, "unit": "mm"}
